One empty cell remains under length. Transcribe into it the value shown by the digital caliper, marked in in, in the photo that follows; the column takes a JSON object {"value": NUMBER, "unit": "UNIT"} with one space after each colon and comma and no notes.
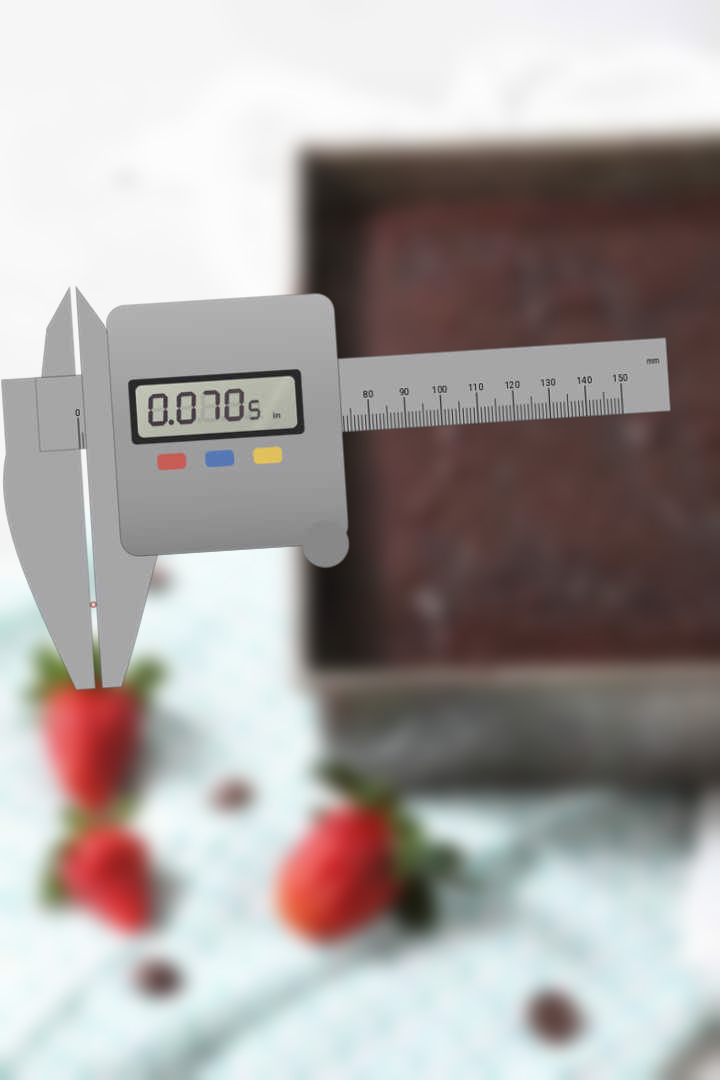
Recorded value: {"value": 0.0705, "unit": "in"}
